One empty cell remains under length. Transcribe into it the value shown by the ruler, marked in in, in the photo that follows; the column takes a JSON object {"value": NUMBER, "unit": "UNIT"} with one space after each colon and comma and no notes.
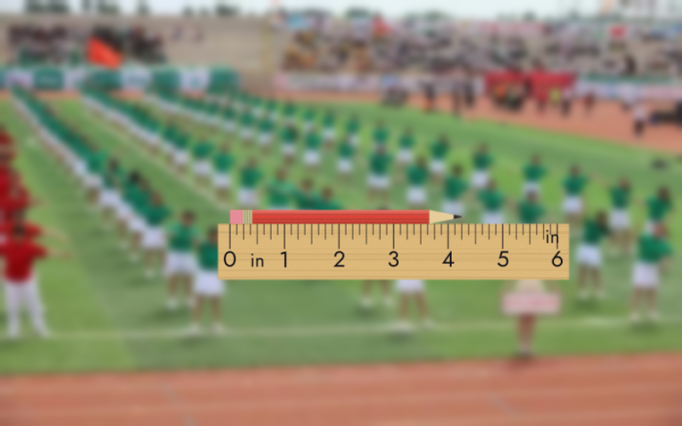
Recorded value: {"value": 4.25, "unit": "in"}
